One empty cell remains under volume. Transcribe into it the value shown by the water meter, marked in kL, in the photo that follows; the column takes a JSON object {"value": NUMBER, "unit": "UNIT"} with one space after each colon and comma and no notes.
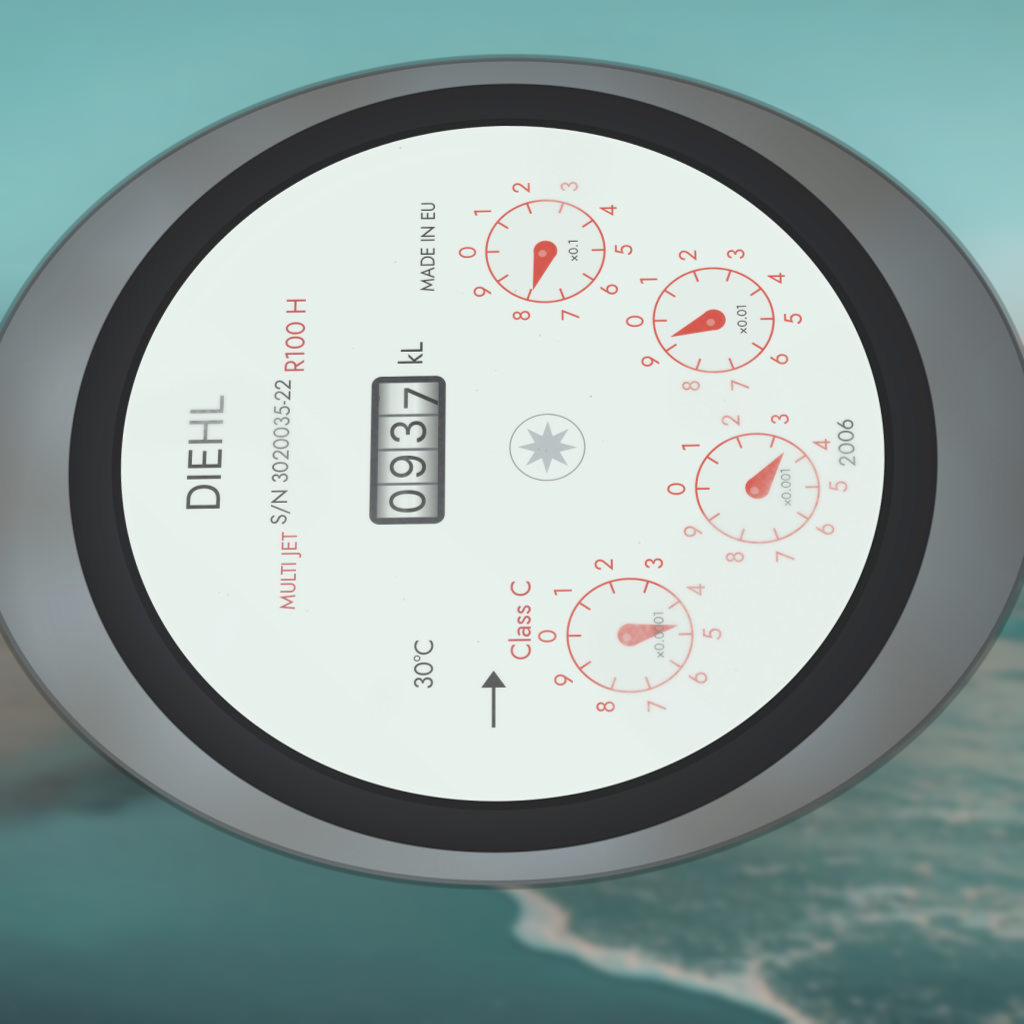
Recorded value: {"value": 936.7934, "unit": "kL"}
